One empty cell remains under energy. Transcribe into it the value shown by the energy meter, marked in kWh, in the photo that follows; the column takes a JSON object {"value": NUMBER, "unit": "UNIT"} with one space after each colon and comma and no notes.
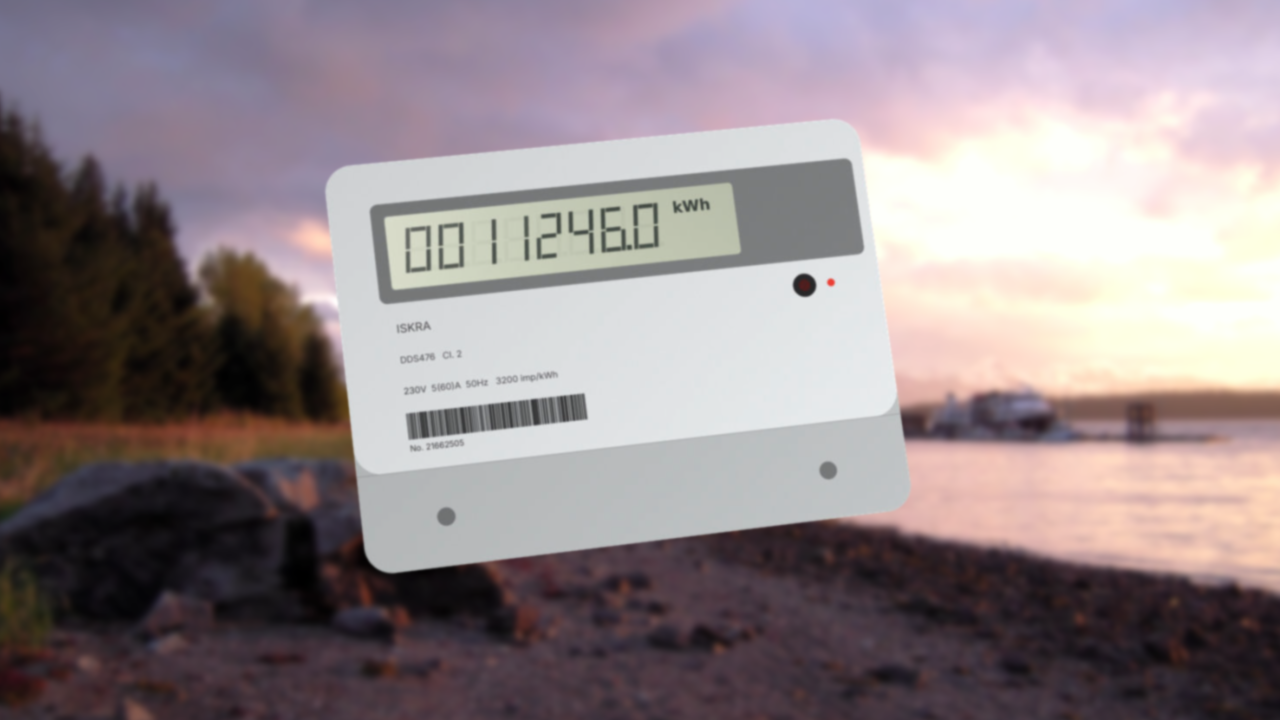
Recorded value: {"value": 11246.0, "unit": "kWh"}
